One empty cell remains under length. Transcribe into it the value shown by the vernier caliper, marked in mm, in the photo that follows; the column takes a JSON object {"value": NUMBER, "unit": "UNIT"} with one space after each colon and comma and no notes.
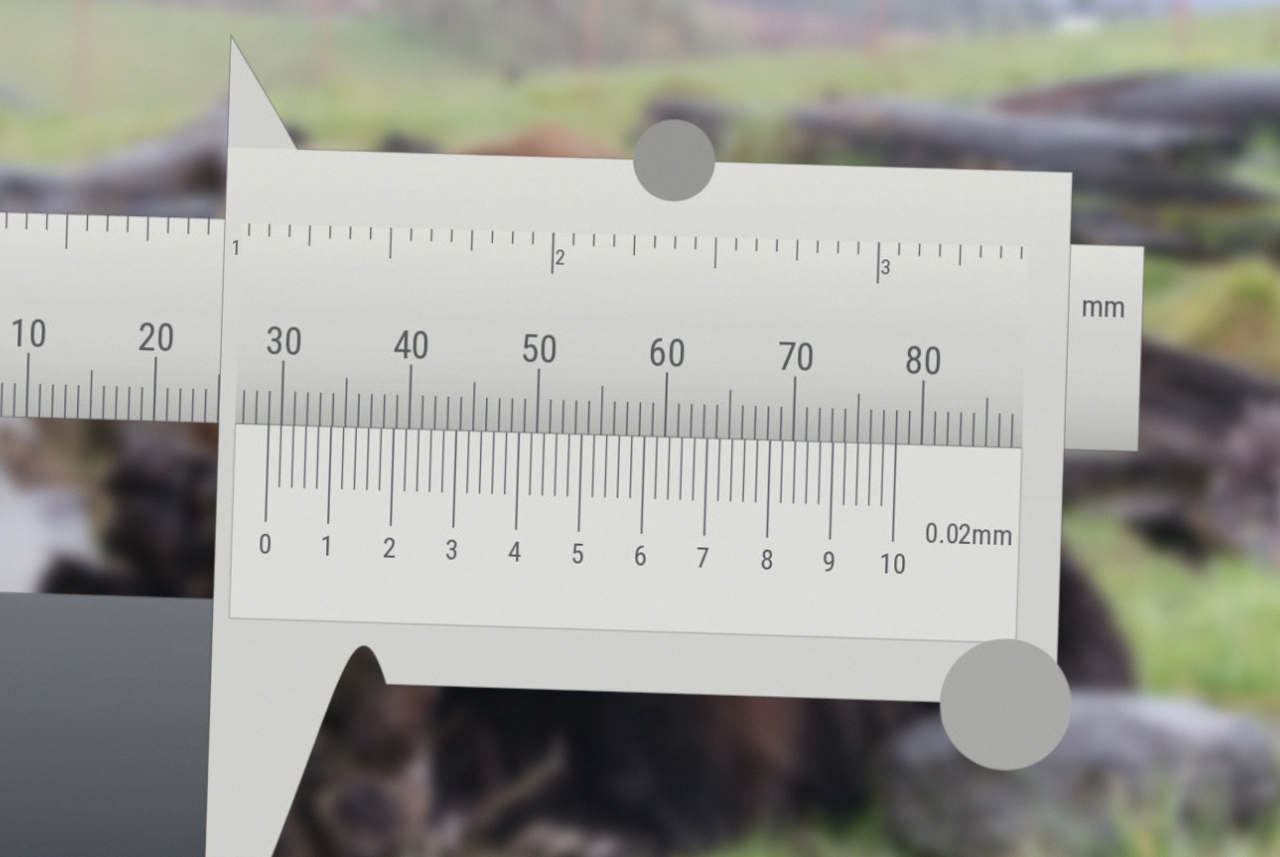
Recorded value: {"value": 29.0, "unit": "mm"}
